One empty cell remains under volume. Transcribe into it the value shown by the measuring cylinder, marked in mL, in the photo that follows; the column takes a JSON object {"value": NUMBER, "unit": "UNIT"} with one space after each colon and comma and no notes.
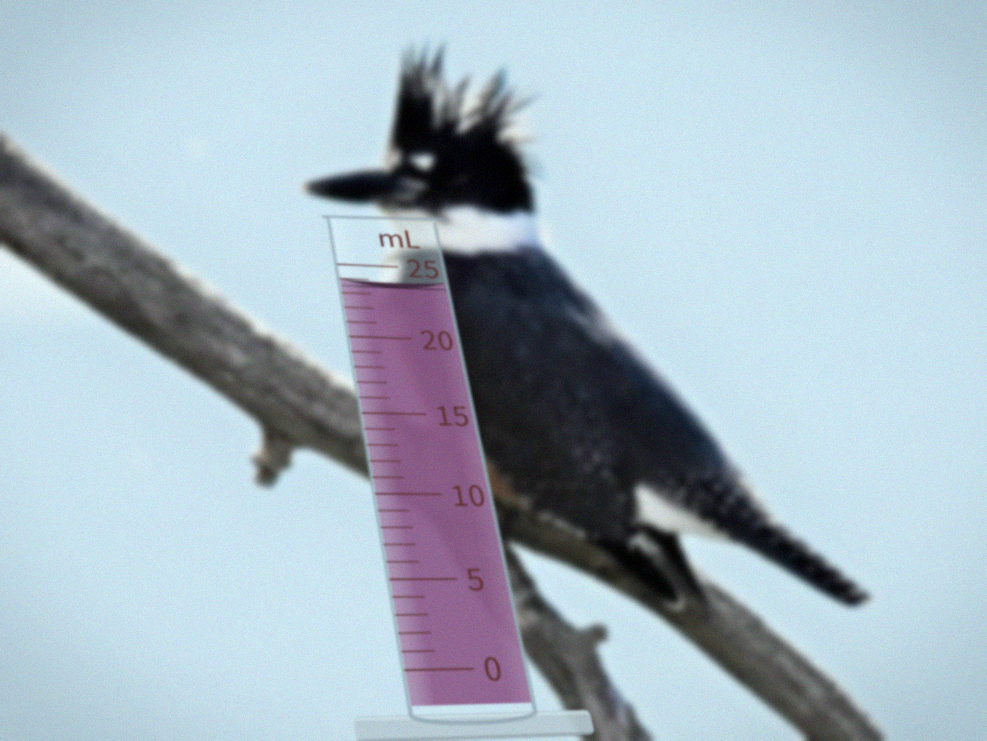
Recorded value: {"value": 23.5, "unit": "mL"}
